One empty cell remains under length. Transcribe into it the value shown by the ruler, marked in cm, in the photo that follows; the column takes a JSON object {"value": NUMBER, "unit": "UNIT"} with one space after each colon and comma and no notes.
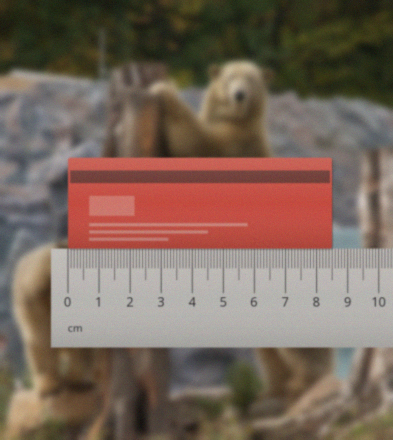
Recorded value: {"value": 8.5, "unit": "cm"}
